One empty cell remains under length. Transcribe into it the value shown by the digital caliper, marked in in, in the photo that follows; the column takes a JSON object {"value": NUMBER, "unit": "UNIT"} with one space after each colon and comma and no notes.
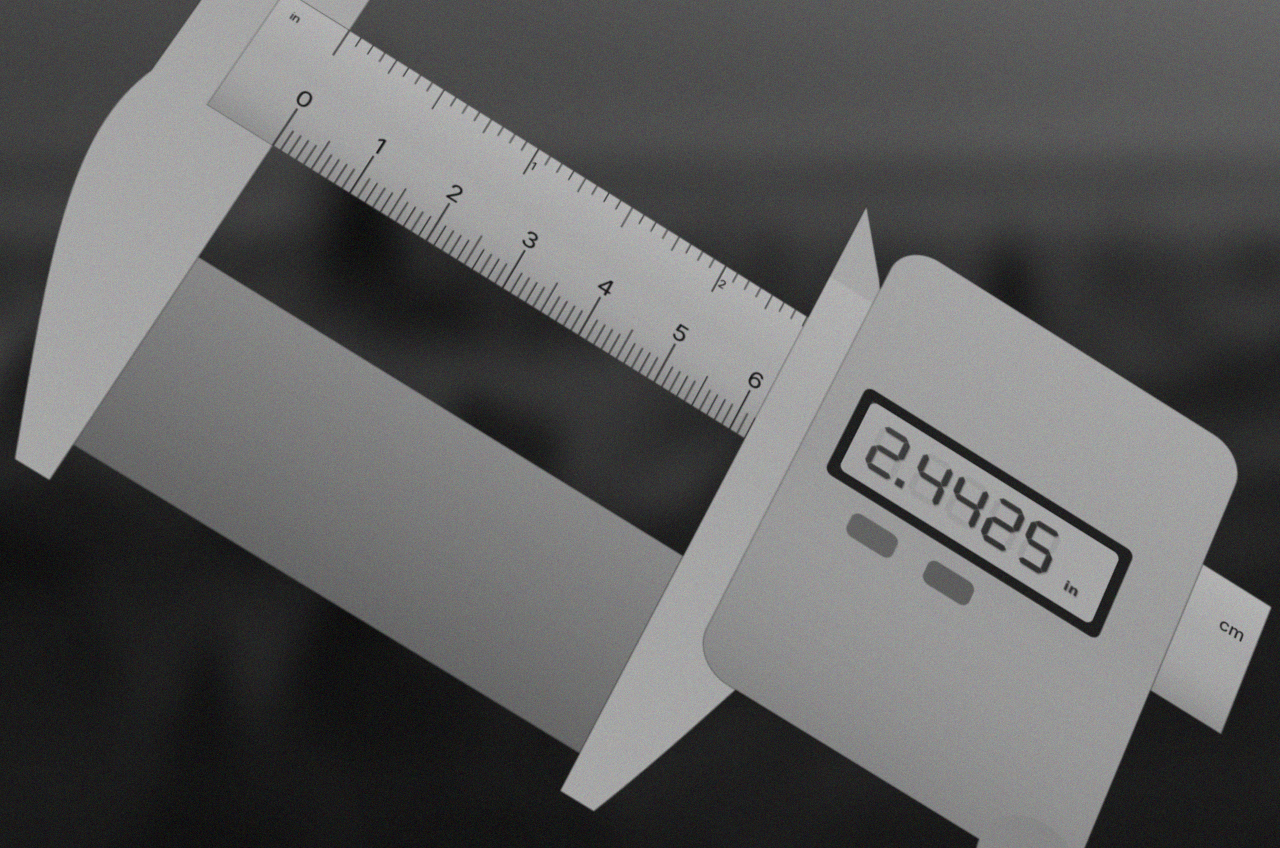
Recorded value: {"value": 2.4425, "unit": "in"}
